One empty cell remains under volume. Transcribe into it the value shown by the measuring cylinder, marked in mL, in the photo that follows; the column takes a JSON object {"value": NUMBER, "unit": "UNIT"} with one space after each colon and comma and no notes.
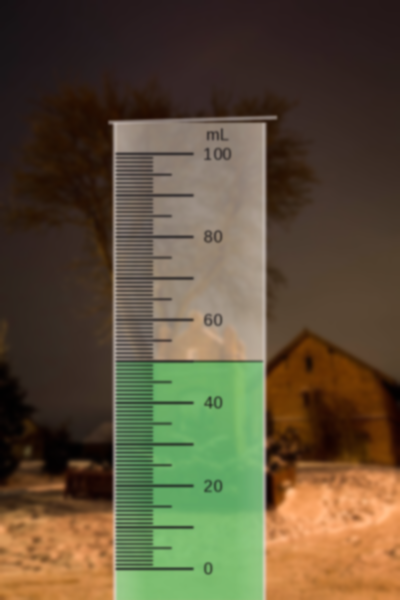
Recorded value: {"value": 50, "unit": "mL"}
